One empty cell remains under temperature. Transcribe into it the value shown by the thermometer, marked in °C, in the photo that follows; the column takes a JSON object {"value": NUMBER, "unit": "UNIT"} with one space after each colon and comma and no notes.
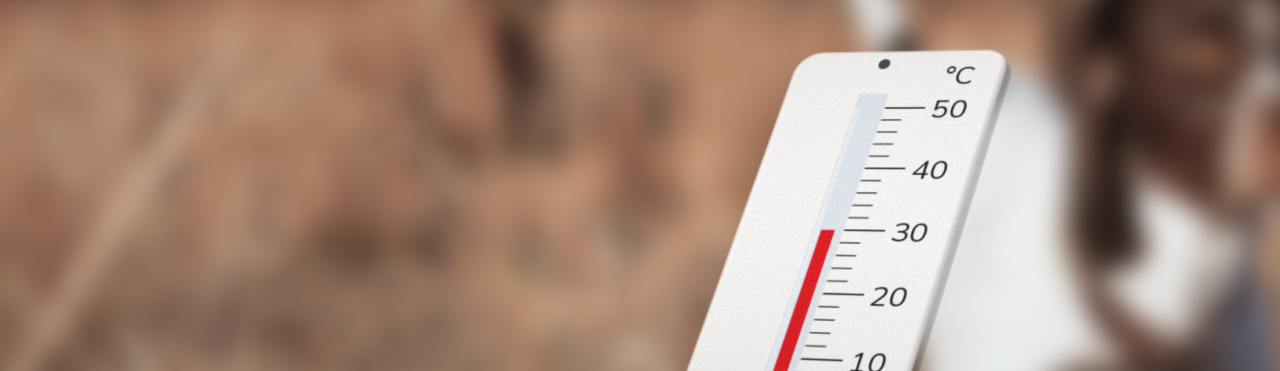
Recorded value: {"value": 30, "unit": "°C"}
